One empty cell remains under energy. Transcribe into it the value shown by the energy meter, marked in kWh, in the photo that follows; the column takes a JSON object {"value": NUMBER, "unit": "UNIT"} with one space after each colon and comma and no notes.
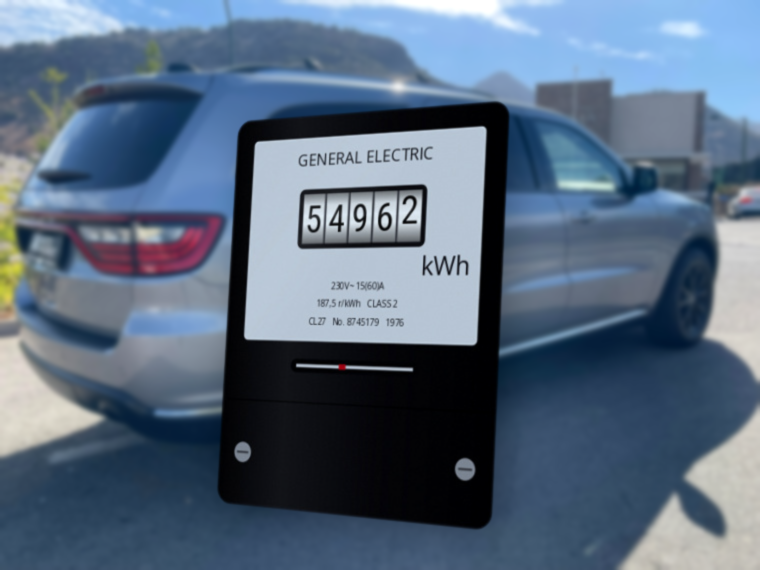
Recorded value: {"value": 54962, "unit": "kWh"}
